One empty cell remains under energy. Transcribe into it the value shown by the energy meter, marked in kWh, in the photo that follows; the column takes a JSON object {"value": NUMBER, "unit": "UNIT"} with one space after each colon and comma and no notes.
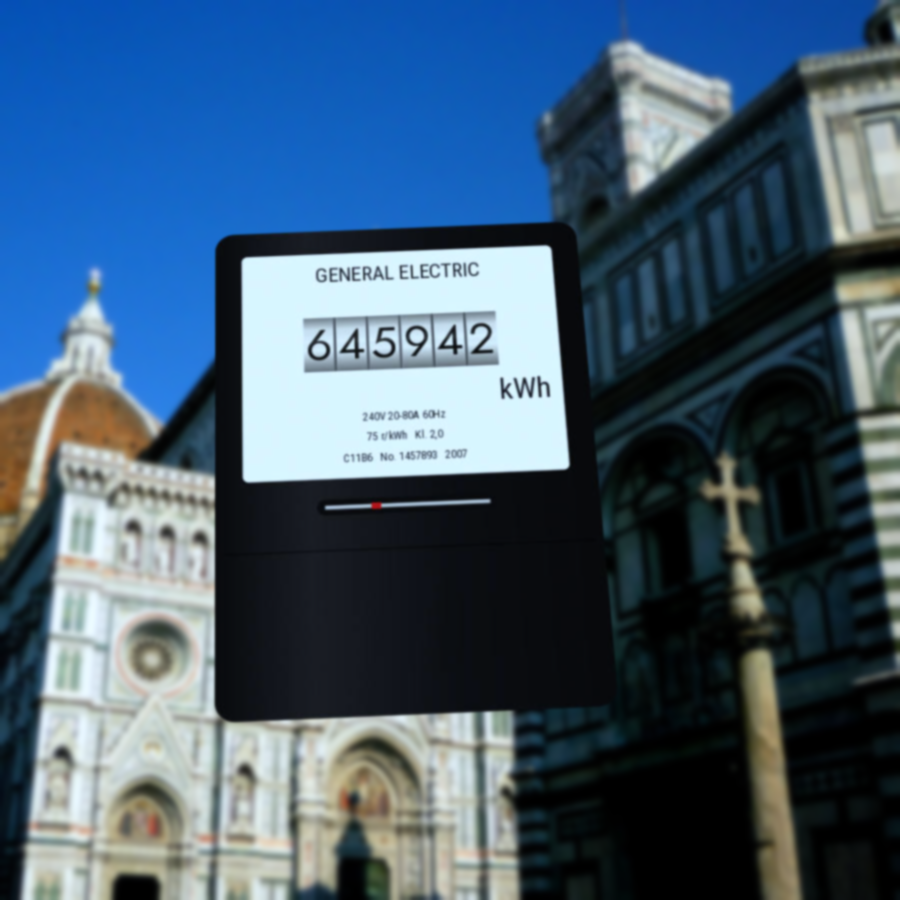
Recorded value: {"value": 645942, "unit": "kWh"}
